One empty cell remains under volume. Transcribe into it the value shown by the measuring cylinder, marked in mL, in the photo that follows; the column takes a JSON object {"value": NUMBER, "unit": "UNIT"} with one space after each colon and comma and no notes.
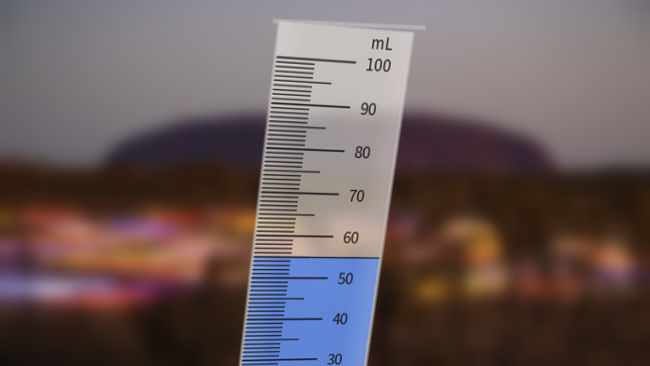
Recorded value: {"value": 55, "unit": "mL"}
